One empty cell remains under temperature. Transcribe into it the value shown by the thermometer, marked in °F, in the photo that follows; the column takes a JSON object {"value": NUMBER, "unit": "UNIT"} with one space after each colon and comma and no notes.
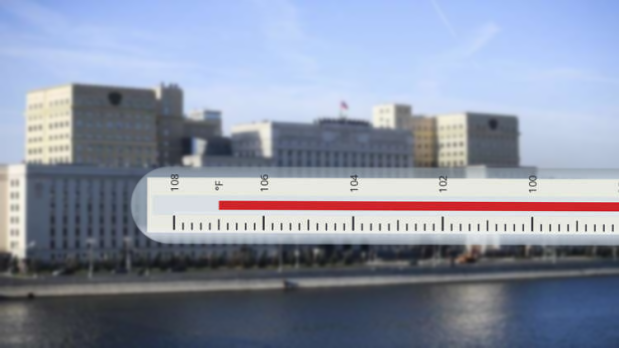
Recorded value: {"value": 107, "unit": "°F"}
